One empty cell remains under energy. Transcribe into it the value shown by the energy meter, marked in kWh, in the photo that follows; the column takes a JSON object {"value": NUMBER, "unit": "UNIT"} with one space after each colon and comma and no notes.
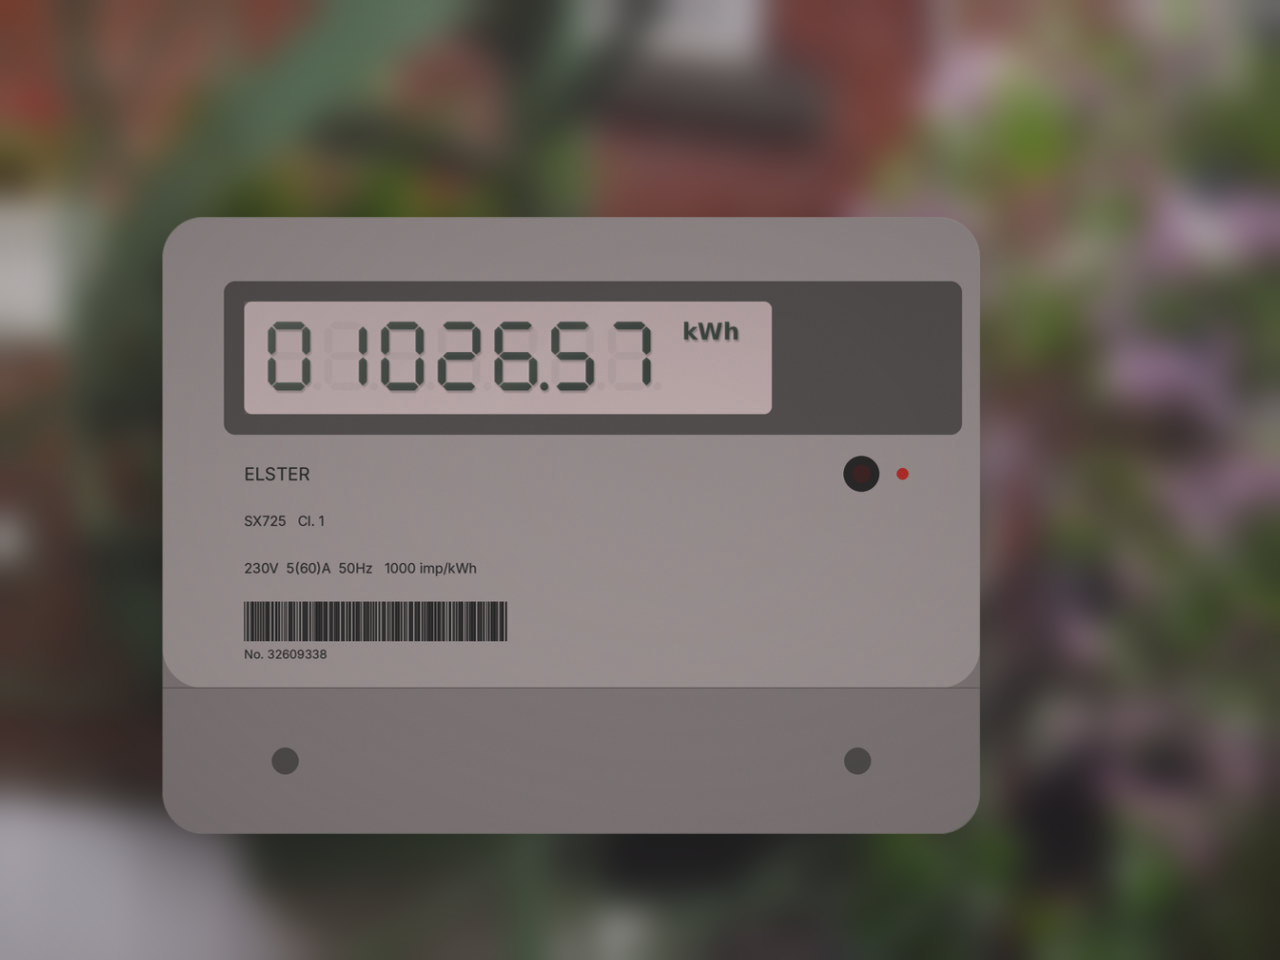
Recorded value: {"value": 1026.57, "unit": "kWh"}
